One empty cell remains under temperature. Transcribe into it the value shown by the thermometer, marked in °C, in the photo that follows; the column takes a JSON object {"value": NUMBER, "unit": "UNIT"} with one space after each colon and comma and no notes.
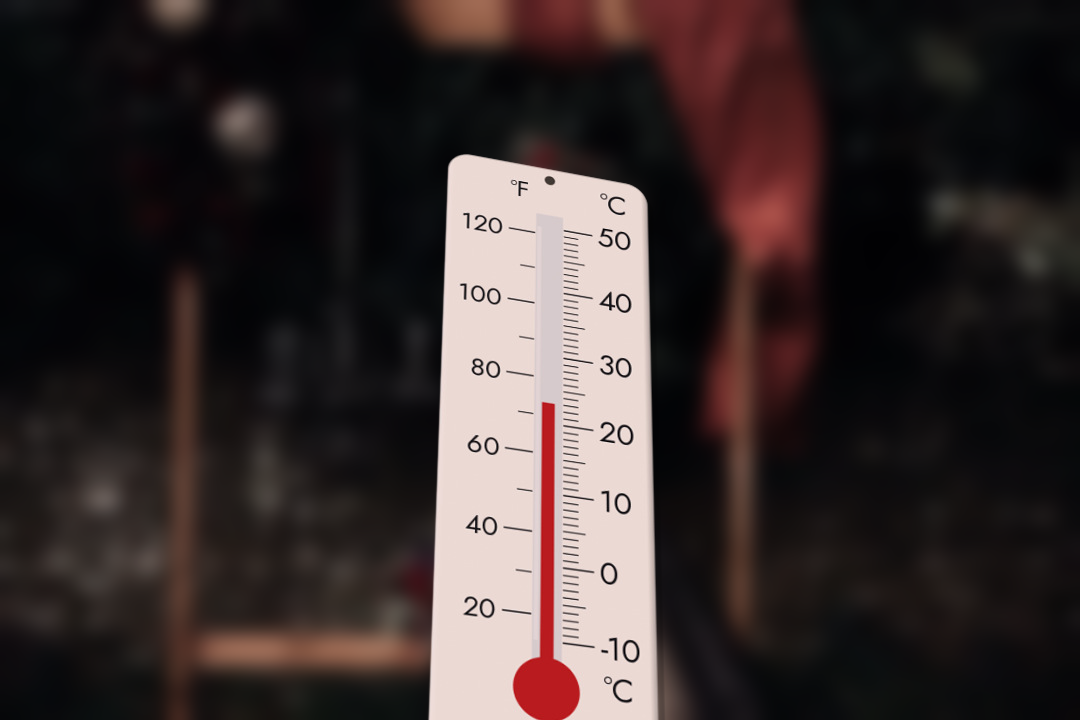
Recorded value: {"value": 23, "unit": "°C"}
